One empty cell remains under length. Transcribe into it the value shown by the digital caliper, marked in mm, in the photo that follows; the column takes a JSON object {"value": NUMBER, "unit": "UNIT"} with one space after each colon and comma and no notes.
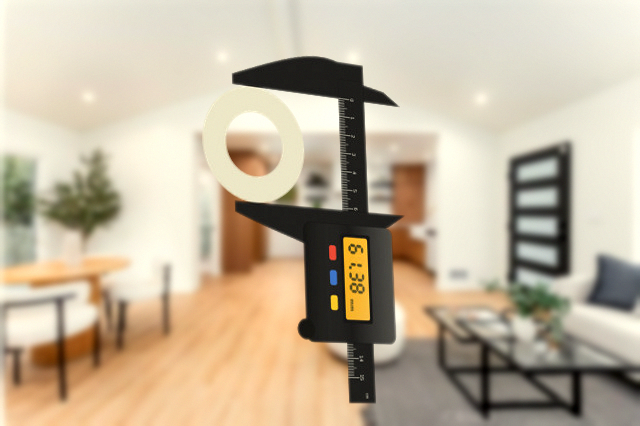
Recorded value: {"value": 61.38, "unit": "mm"}
